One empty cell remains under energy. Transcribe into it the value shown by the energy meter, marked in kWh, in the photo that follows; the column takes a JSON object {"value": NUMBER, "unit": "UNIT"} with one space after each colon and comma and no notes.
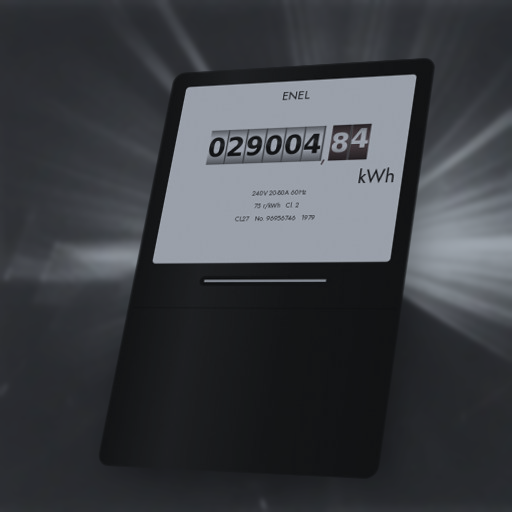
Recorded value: {"value": 29004.84, "unit": "kWh"}
